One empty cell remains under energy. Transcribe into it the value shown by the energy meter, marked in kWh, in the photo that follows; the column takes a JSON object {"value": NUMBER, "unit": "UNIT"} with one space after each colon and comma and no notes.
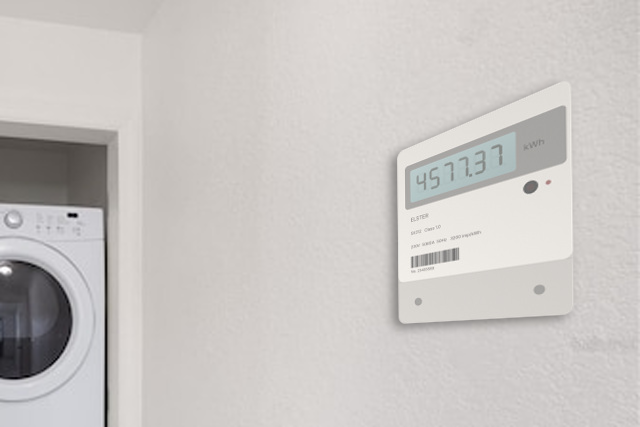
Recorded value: {"value": 4577.37, "unit": "kWh"}
